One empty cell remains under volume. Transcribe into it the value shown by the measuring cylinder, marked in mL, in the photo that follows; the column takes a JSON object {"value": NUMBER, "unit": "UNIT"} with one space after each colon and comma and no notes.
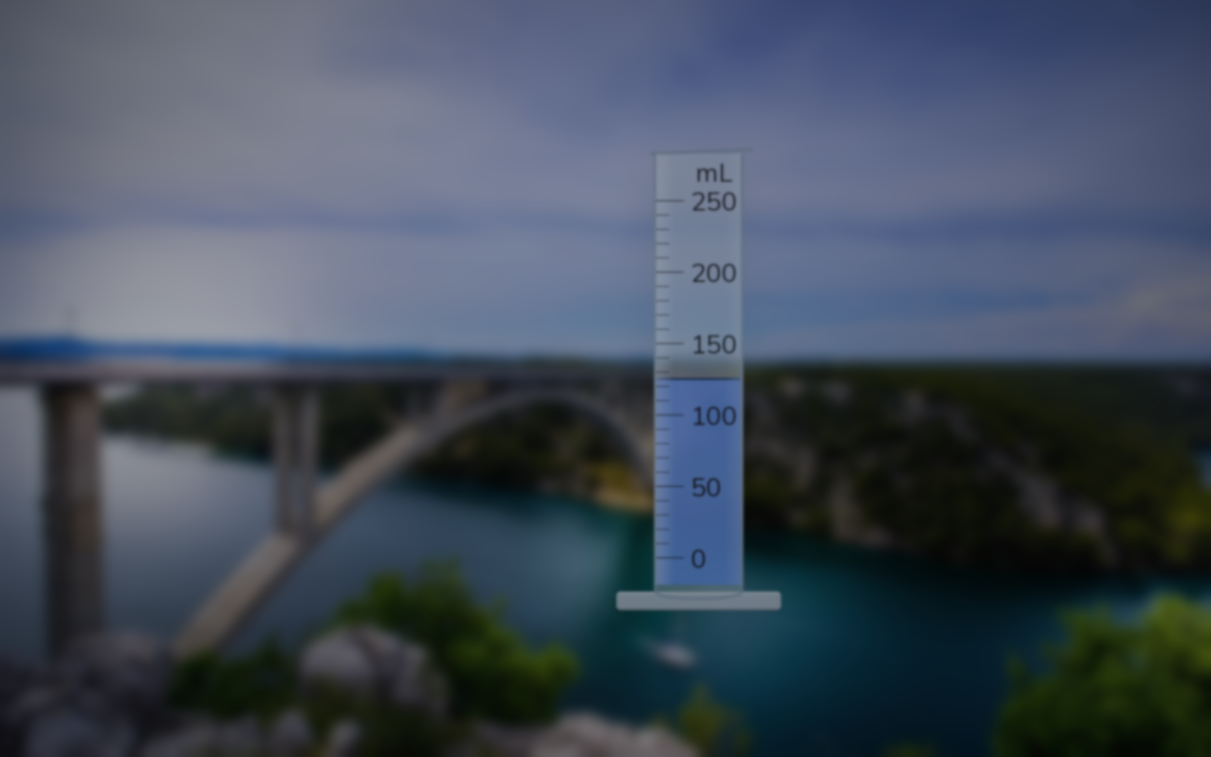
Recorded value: {"value": 125, "unit": "mL"}
